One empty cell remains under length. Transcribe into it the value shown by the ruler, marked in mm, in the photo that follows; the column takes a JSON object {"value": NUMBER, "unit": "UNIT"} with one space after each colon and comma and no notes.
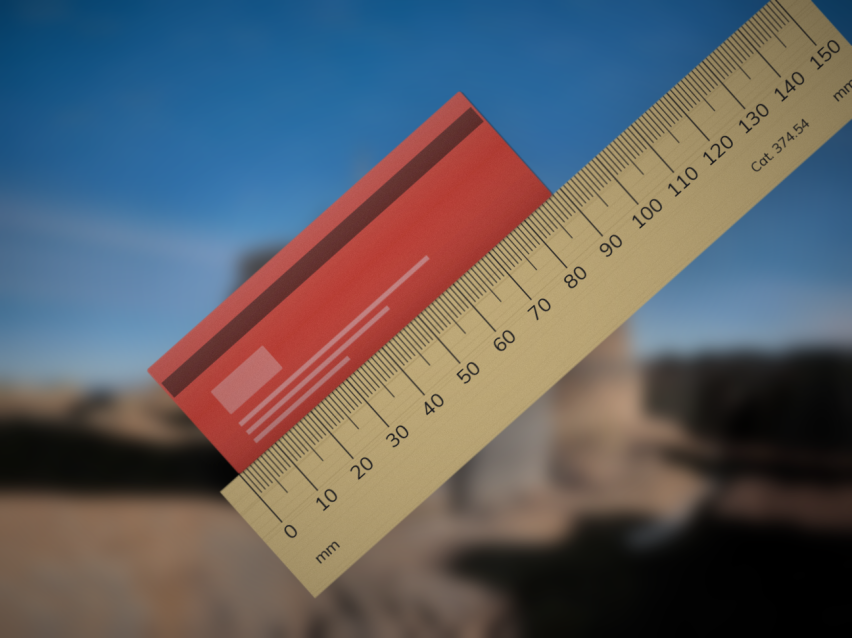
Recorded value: {"value": 88, "unit": "mm"}
